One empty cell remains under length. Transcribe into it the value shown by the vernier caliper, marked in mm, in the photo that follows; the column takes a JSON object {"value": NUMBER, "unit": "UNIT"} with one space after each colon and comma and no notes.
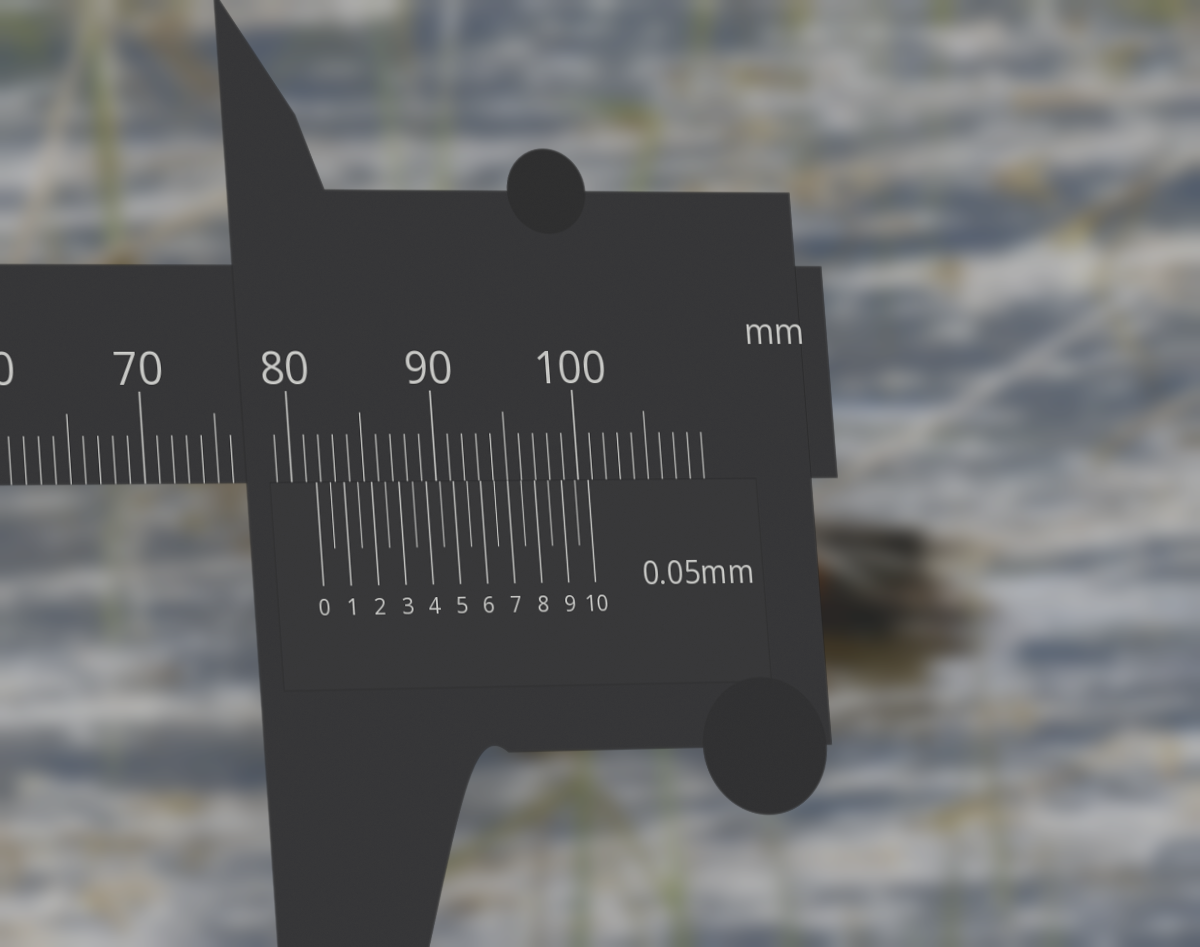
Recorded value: {"value": 81.7, "unit": "mm"}
